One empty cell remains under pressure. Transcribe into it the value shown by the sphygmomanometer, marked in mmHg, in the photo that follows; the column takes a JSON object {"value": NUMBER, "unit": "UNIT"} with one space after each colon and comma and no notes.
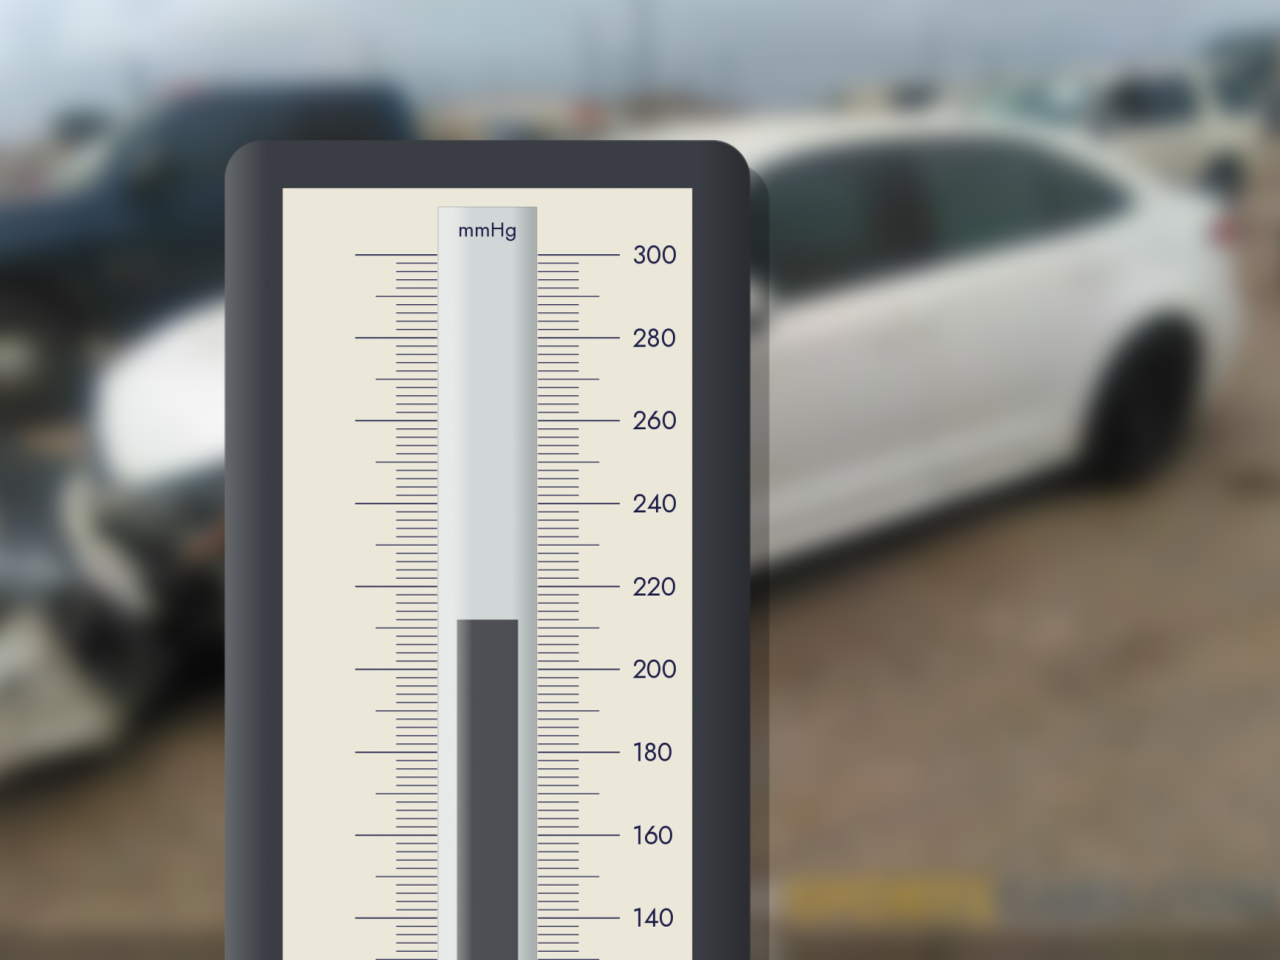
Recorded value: {"value": 212, "unit": "mmHg"}
